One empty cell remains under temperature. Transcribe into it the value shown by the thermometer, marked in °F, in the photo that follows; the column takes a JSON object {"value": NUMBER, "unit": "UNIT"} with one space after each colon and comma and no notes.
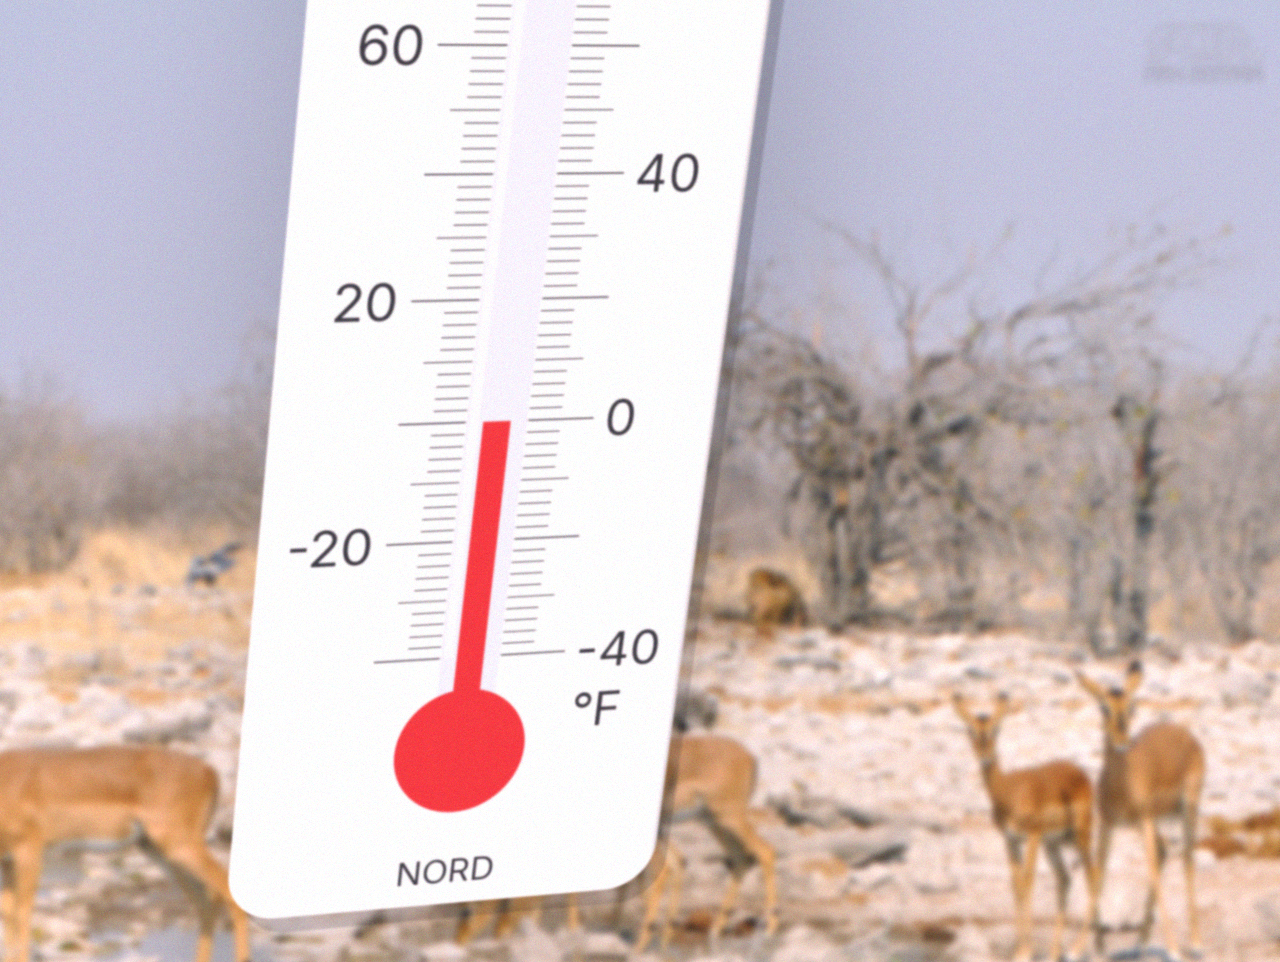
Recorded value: {"value": 0, "unit": "°F"}
